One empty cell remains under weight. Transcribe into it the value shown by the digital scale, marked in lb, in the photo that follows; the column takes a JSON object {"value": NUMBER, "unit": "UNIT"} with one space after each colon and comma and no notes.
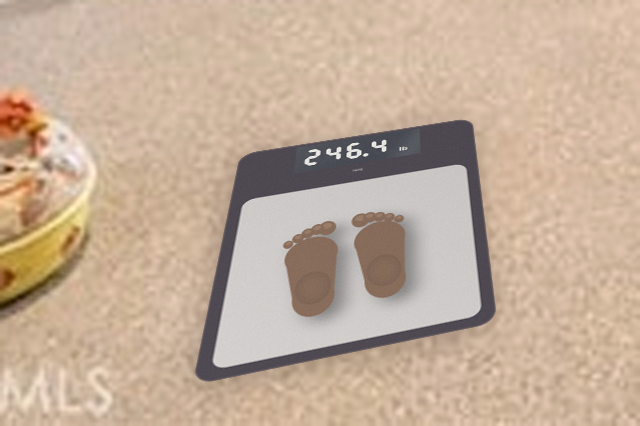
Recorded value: {"value": 246.4, "unit": "lb"}
